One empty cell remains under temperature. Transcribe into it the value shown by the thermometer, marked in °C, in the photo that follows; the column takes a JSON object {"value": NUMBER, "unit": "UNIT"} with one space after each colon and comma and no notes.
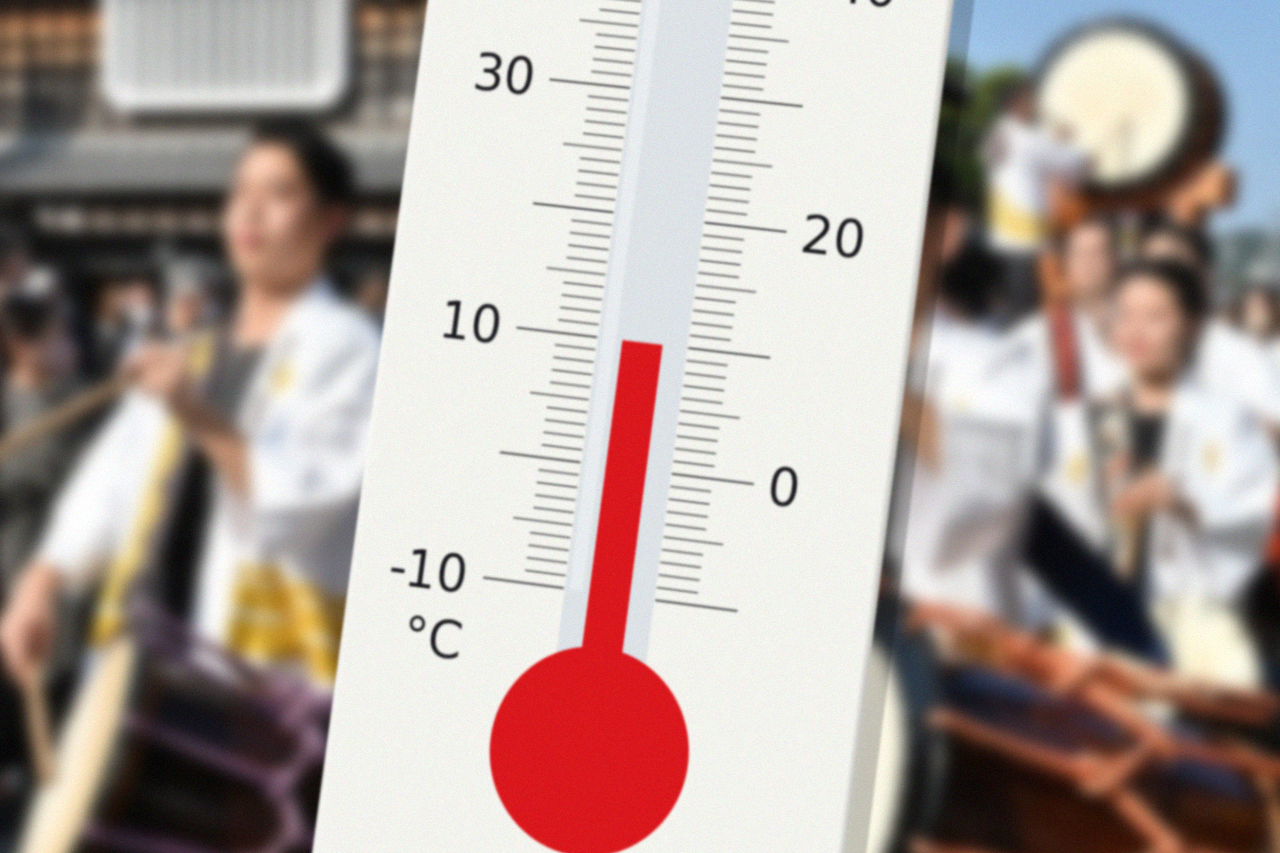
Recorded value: {"value": 10, "unit": "°C"}
